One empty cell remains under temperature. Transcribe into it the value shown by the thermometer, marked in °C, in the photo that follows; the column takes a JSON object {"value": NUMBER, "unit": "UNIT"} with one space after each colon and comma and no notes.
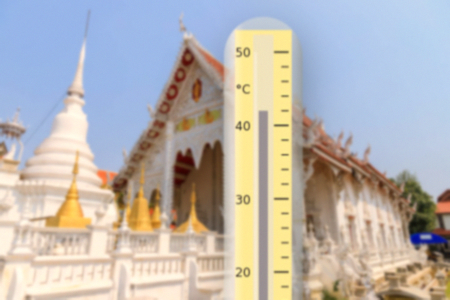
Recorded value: {"value": 42, "unit": "°C"}
